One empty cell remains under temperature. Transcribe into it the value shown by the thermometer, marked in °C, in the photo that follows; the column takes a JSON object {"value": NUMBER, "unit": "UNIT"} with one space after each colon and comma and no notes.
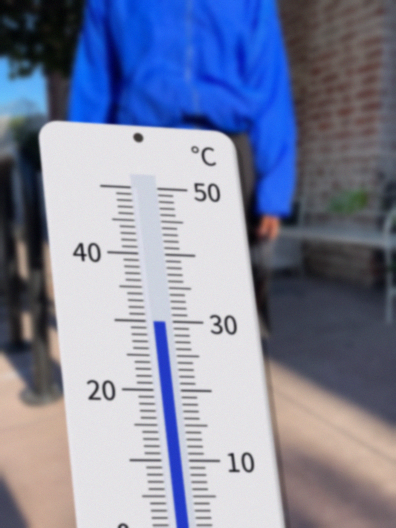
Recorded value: {"value": 30, "unit": "°C"}
